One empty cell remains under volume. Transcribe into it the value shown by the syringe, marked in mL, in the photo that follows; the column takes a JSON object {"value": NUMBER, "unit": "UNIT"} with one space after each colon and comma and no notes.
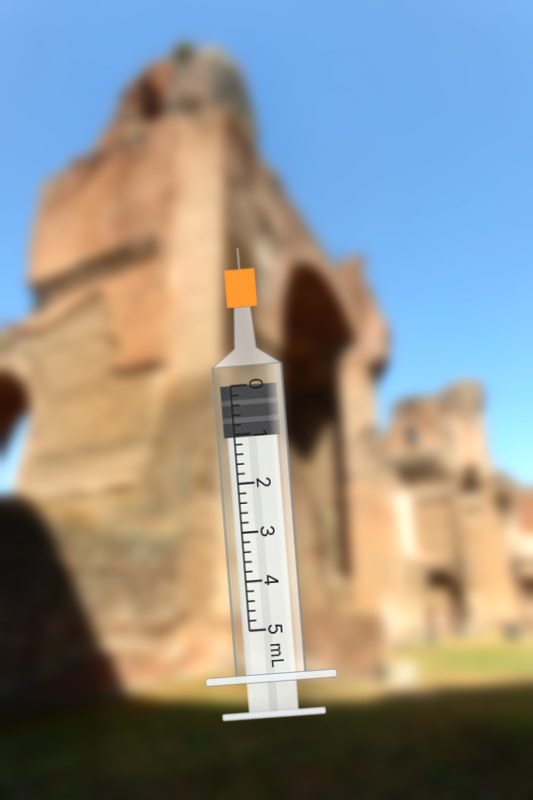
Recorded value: {"value": 0, "unit": "mL"}
